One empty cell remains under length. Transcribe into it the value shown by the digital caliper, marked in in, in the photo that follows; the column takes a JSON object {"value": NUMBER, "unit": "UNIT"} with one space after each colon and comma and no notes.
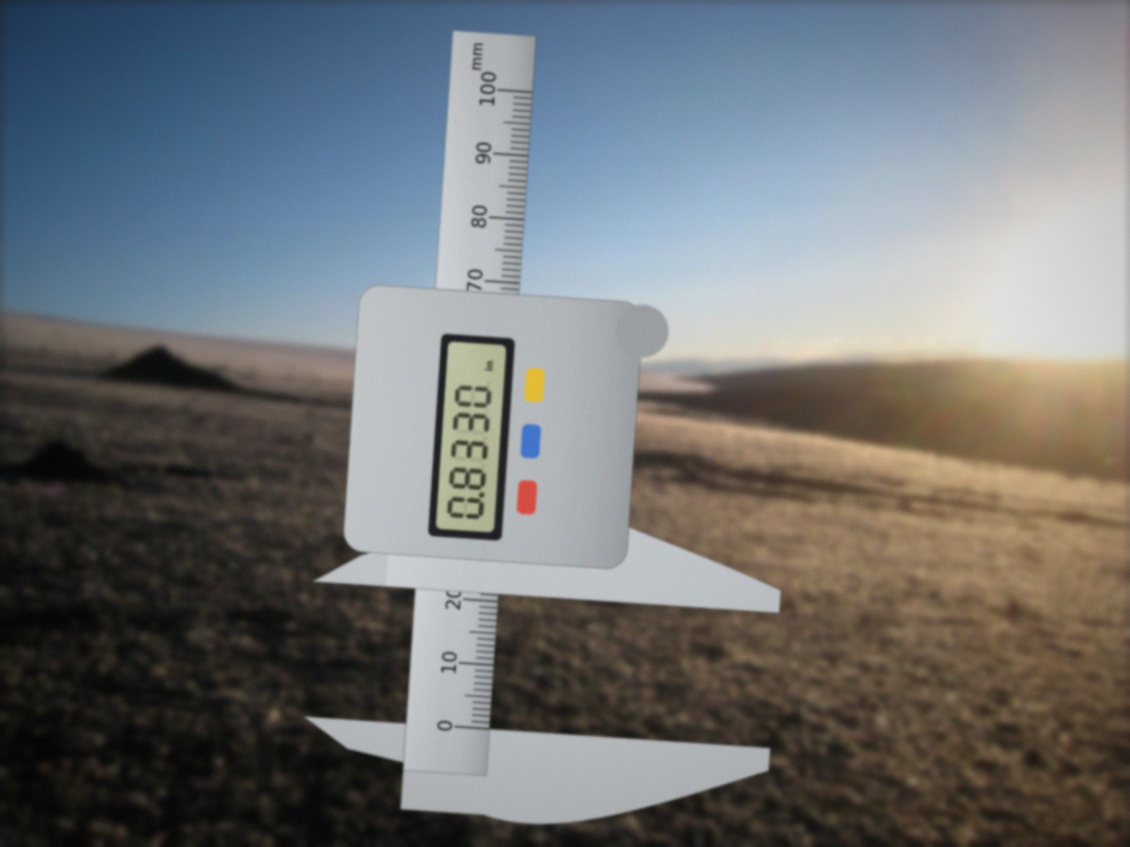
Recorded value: {"value": 0.8330, "unit": "in"}
